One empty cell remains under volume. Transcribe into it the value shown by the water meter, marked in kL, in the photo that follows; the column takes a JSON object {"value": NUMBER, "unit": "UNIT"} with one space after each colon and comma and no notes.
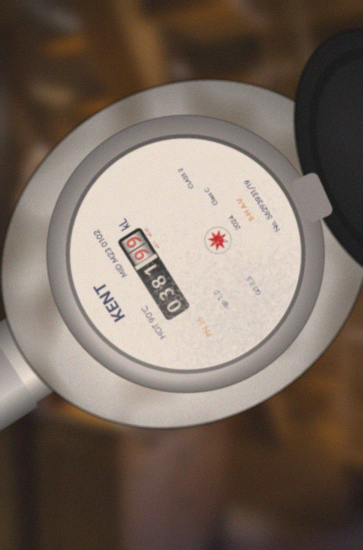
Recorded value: {"value": 381.99, "unit": "kL"}
